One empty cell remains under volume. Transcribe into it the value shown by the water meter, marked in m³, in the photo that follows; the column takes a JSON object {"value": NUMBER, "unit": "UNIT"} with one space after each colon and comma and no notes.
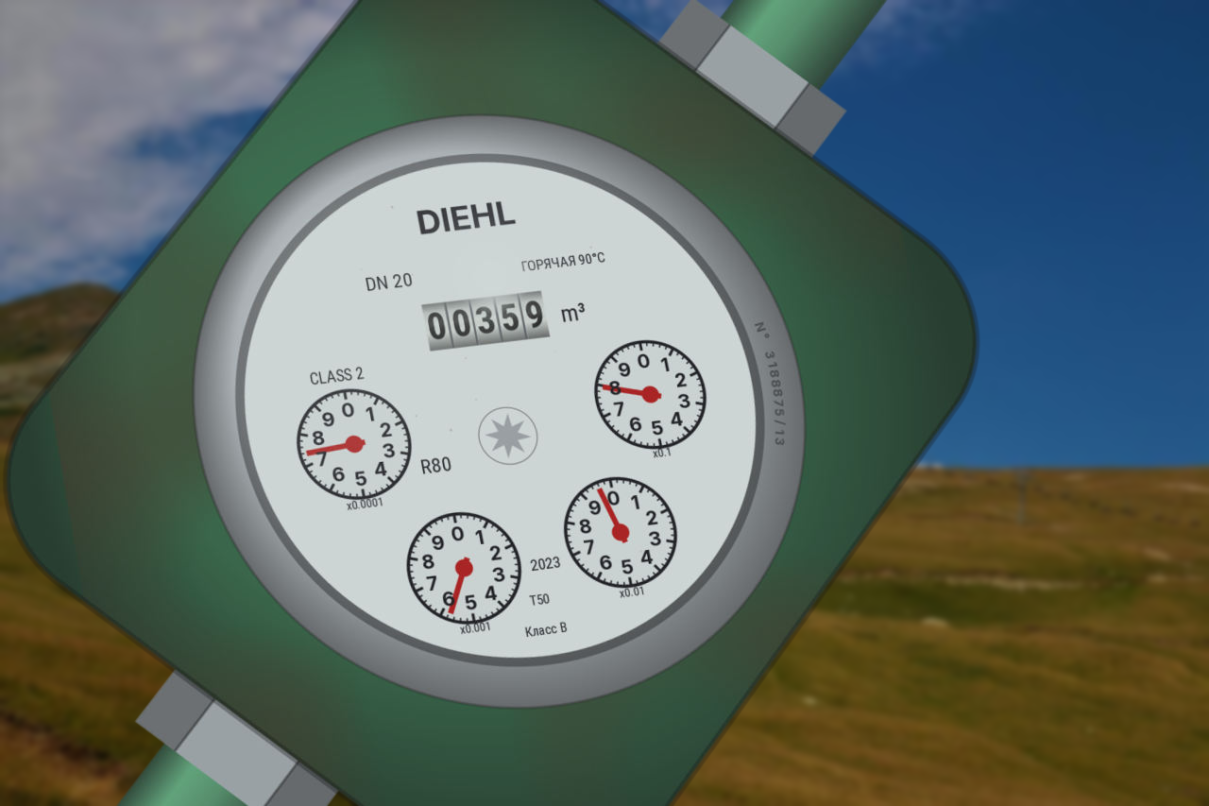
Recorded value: {"value": 359.7957, "unit": "m³"}
